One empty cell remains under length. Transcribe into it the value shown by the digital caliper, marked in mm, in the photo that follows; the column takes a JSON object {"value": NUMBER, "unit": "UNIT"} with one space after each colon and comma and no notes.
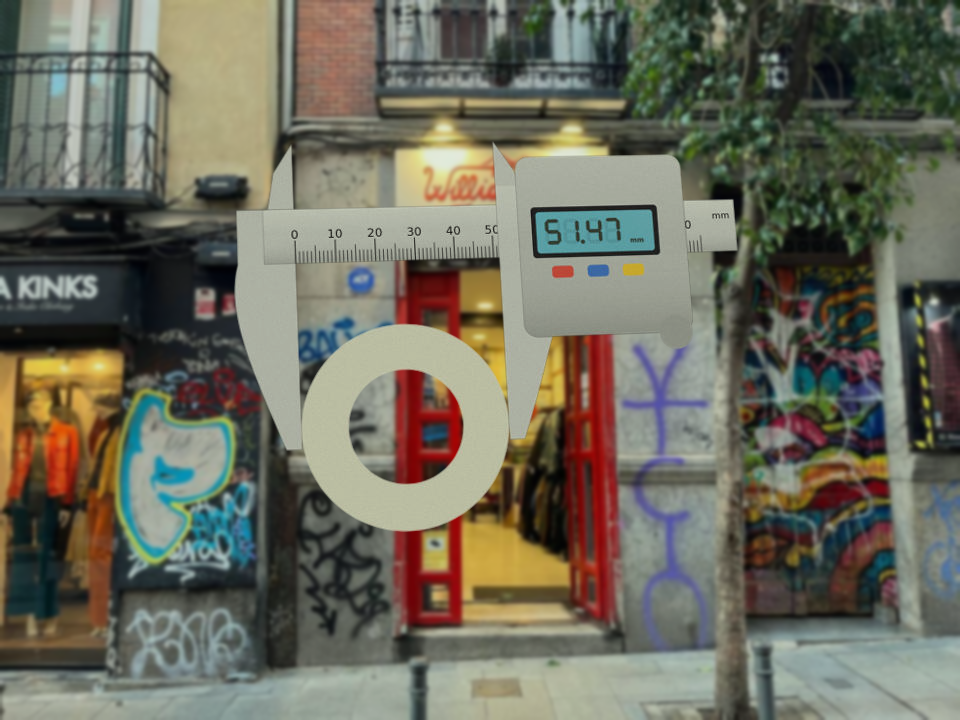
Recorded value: {"value": 51.47, "unit": "mm"}
